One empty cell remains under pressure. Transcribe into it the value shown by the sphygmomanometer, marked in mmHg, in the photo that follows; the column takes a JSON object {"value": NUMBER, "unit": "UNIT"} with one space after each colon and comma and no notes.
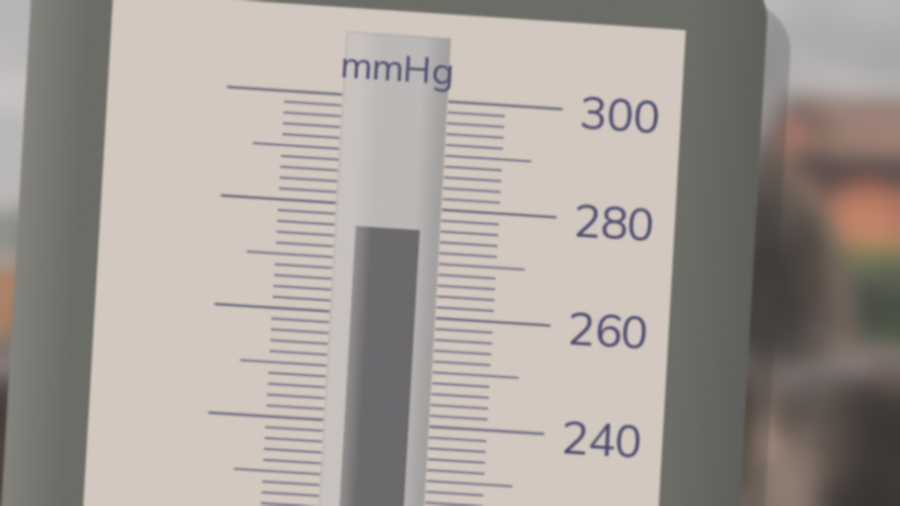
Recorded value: {"value": 276, "unit": "mmHg"}
